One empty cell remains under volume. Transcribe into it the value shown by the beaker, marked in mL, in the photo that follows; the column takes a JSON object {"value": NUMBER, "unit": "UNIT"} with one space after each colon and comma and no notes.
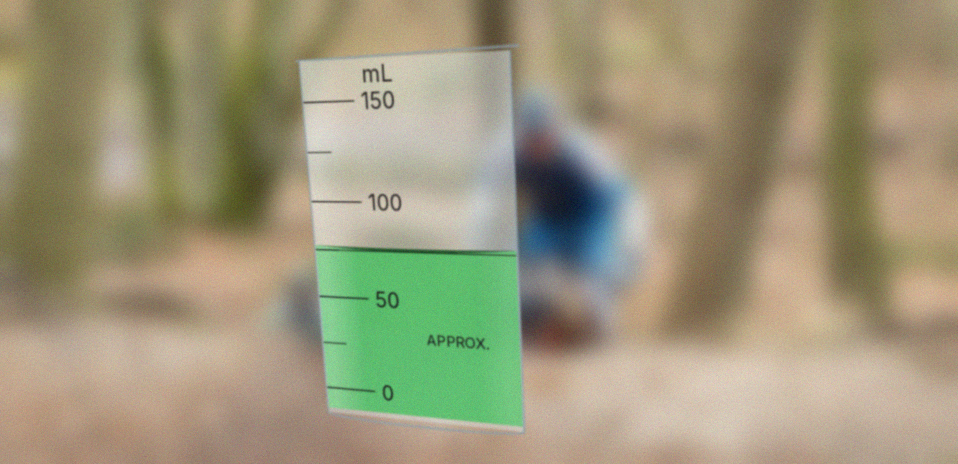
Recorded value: {"value": 75, "unit": "mL"}
